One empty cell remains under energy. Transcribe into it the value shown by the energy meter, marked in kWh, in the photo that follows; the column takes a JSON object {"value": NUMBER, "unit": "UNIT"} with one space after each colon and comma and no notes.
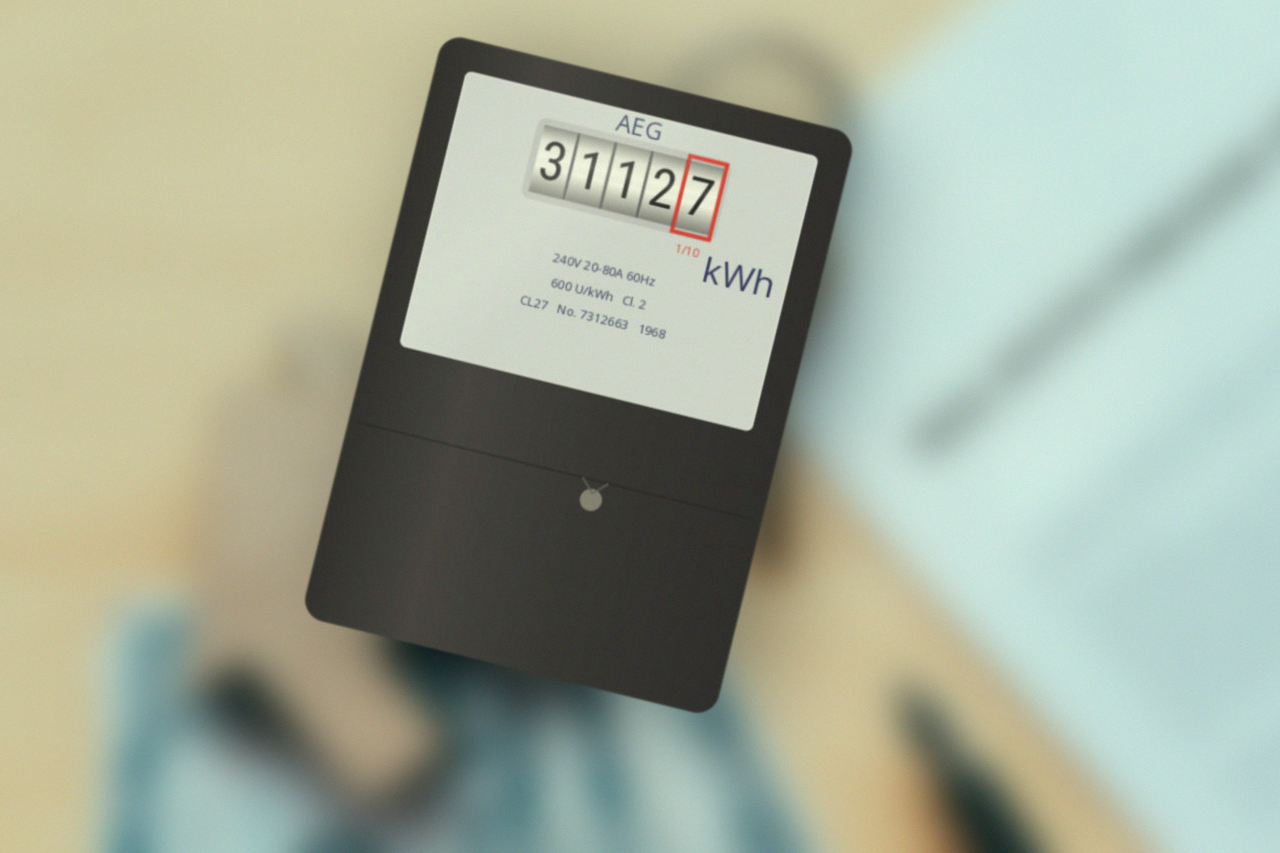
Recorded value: {"value": 3112.7, "unit": "kWh"}
